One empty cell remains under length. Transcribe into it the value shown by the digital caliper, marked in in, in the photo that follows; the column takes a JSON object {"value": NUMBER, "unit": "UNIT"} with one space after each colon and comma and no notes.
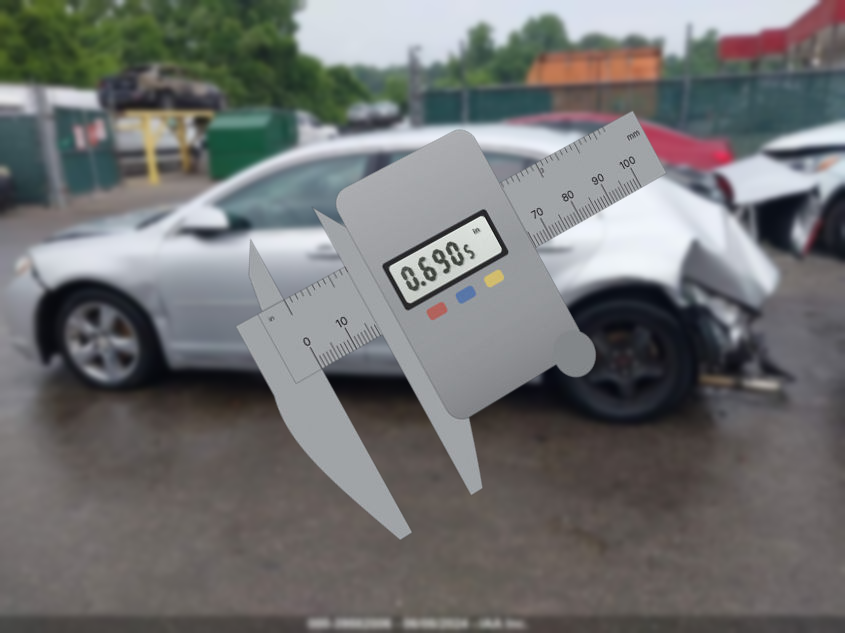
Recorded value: {"value": 0.6905, "unit": "in"}
